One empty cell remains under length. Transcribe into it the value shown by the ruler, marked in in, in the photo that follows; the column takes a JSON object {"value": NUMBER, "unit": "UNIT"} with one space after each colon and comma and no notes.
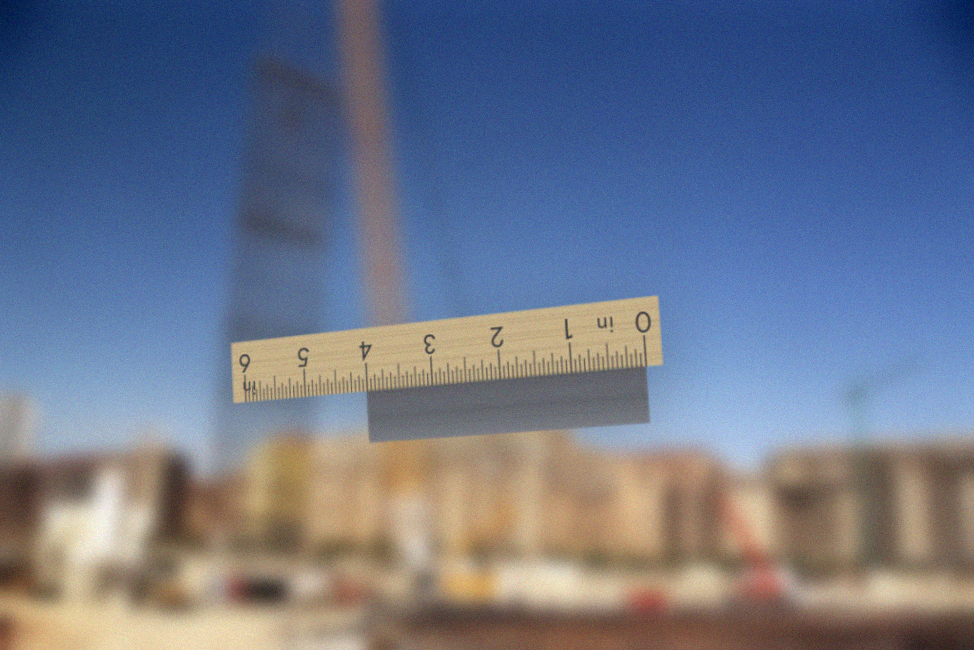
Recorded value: {"value": 4, "unit": "in"}
